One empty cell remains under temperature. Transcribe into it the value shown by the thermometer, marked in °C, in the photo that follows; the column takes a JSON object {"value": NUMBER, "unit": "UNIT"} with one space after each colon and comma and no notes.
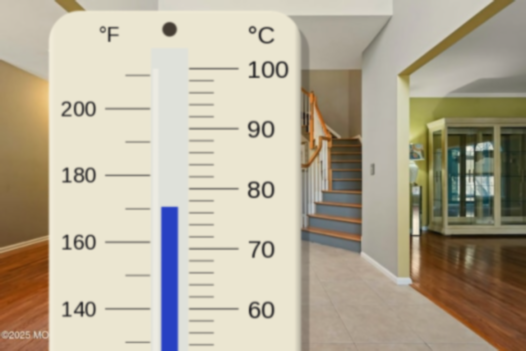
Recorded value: {"value": 77, "unit": "°C"}
